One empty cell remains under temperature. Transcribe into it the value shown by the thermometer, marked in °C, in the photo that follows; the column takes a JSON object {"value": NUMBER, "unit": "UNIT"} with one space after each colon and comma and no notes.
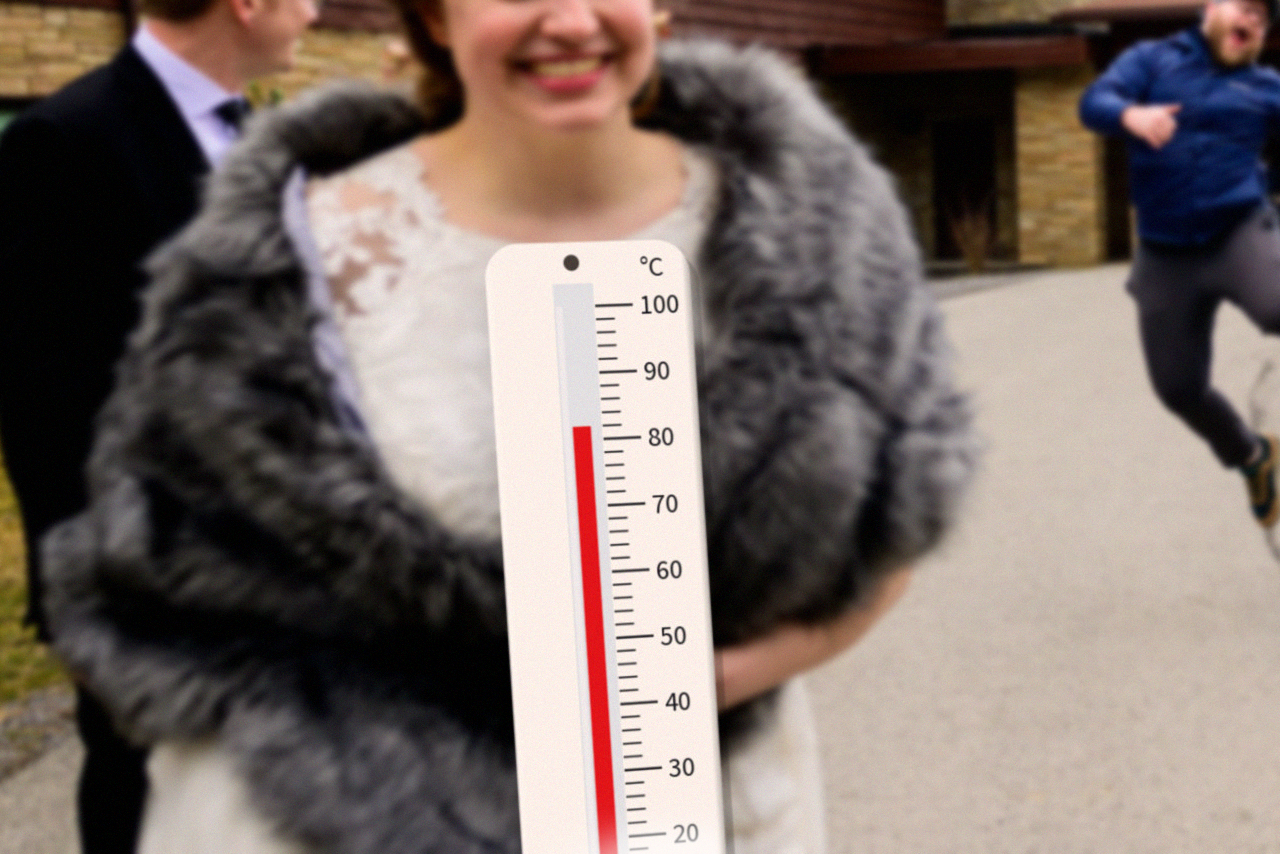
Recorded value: {"value": 82, "unit": "°C"}
